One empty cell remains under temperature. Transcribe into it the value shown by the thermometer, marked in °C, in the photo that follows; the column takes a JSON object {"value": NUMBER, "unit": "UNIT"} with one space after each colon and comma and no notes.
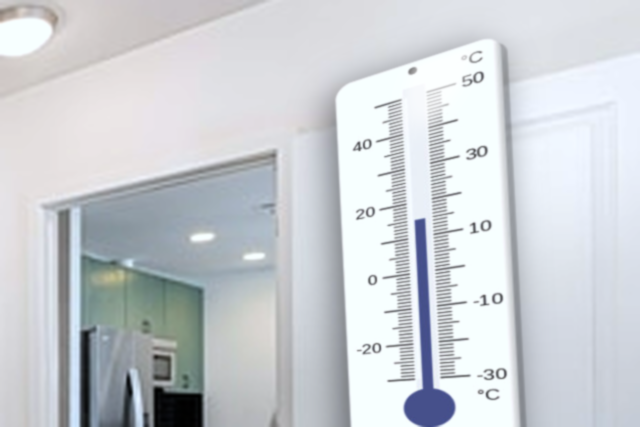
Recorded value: {"value": 15, "unit": "°C"}
